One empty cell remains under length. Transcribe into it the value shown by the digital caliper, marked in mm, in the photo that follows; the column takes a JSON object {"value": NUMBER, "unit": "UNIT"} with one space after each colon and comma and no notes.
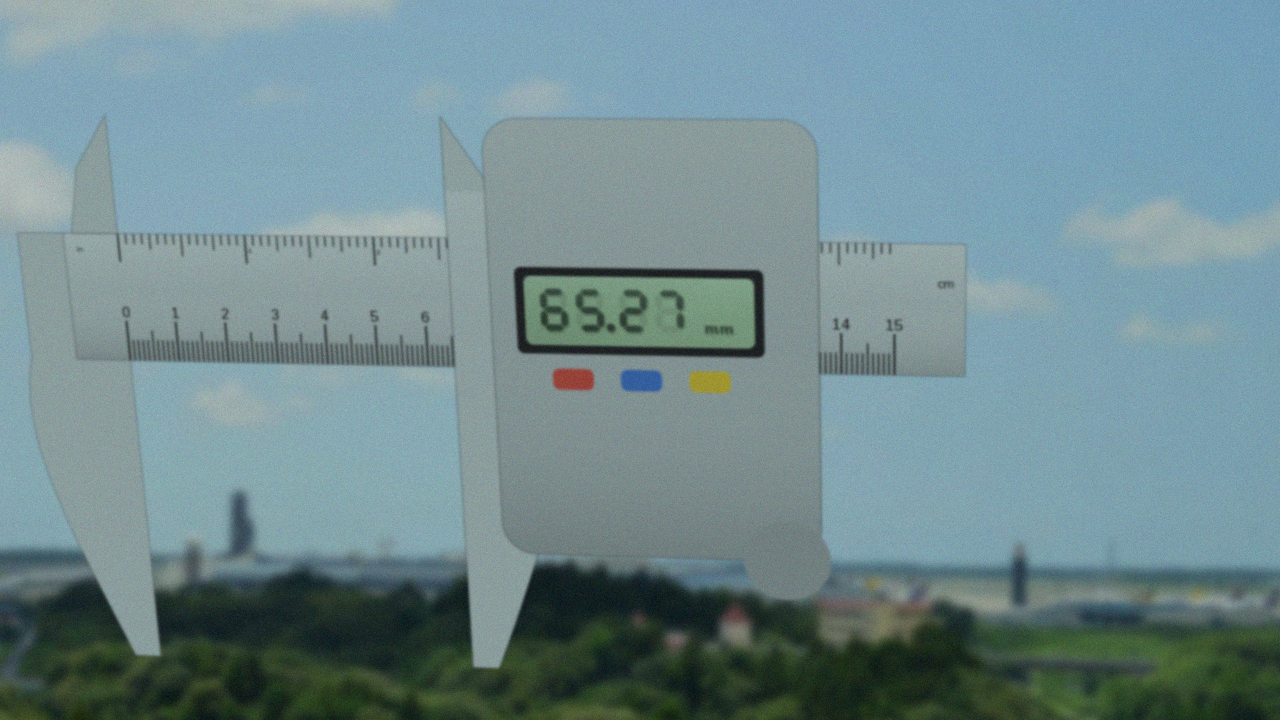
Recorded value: {"value": 65.27, "unit": "mm"}
